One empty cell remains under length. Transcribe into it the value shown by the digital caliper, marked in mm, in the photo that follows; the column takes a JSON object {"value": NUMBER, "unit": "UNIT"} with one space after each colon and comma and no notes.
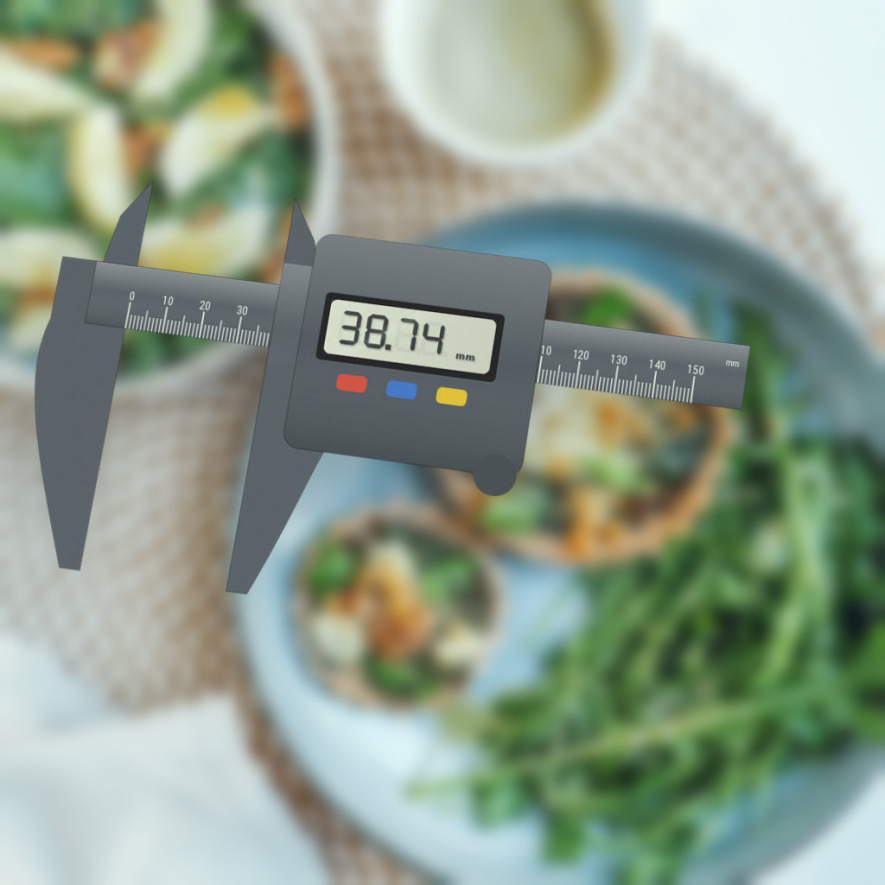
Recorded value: {"value": 38.74, "unit": "mm"}
